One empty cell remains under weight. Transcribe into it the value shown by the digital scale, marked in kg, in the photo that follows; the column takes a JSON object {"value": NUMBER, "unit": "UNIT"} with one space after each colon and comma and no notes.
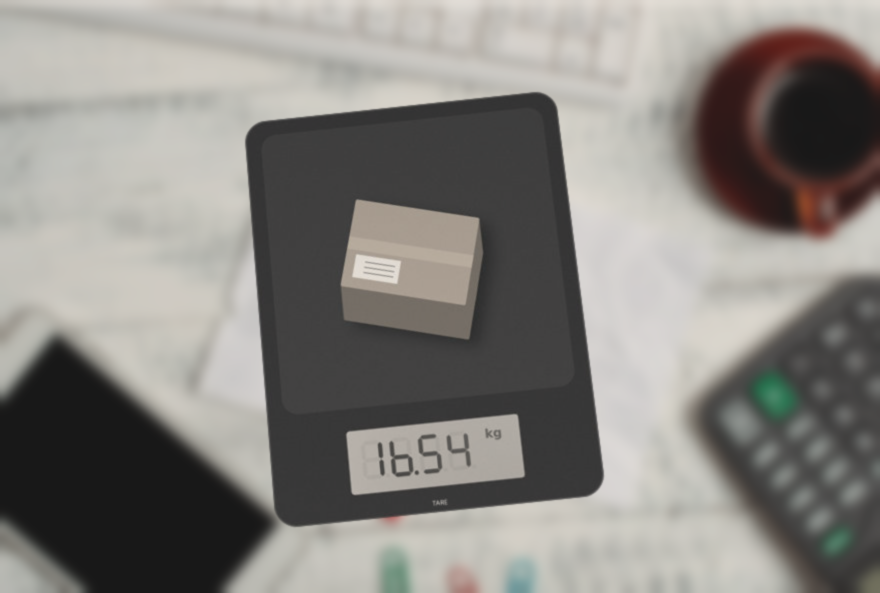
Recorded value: {"value": 16.54, "unit": "kg"}
